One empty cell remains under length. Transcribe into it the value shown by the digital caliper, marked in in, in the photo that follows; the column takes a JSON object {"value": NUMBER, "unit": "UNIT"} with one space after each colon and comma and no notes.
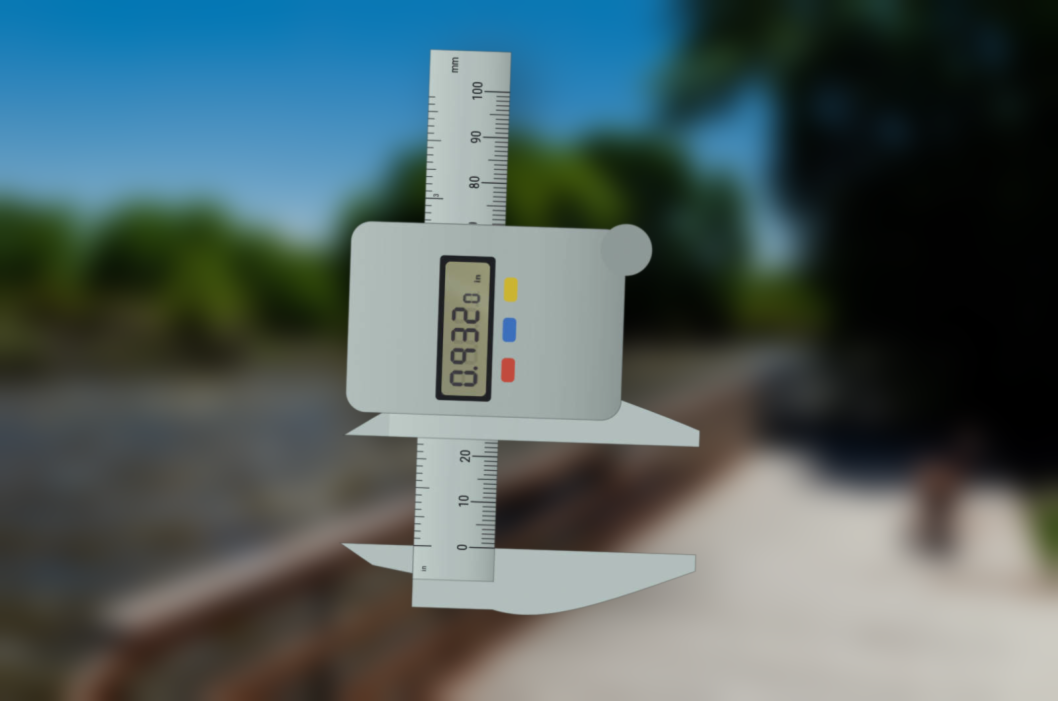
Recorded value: {"value": 0.9320, "unit": "in"}
